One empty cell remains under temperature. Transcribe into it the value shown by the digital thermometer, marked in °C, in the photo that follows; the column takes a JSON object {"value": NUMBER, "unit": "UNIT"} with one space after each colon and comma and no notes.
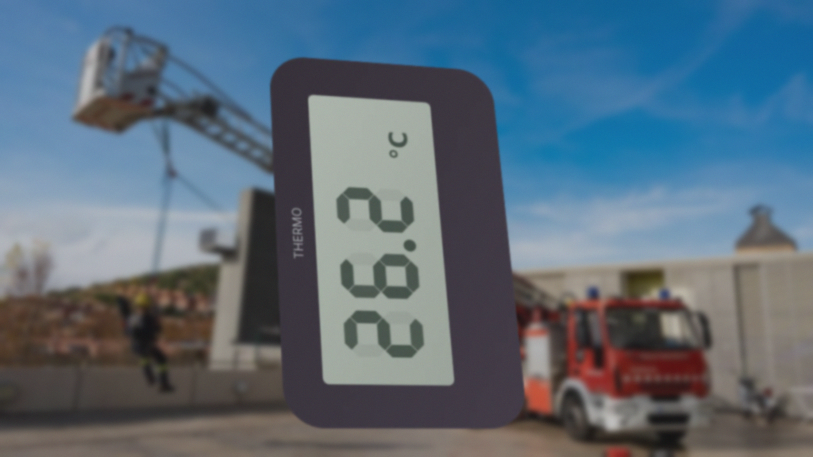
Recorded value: {"value": 26.2, "unit": "°C"}
